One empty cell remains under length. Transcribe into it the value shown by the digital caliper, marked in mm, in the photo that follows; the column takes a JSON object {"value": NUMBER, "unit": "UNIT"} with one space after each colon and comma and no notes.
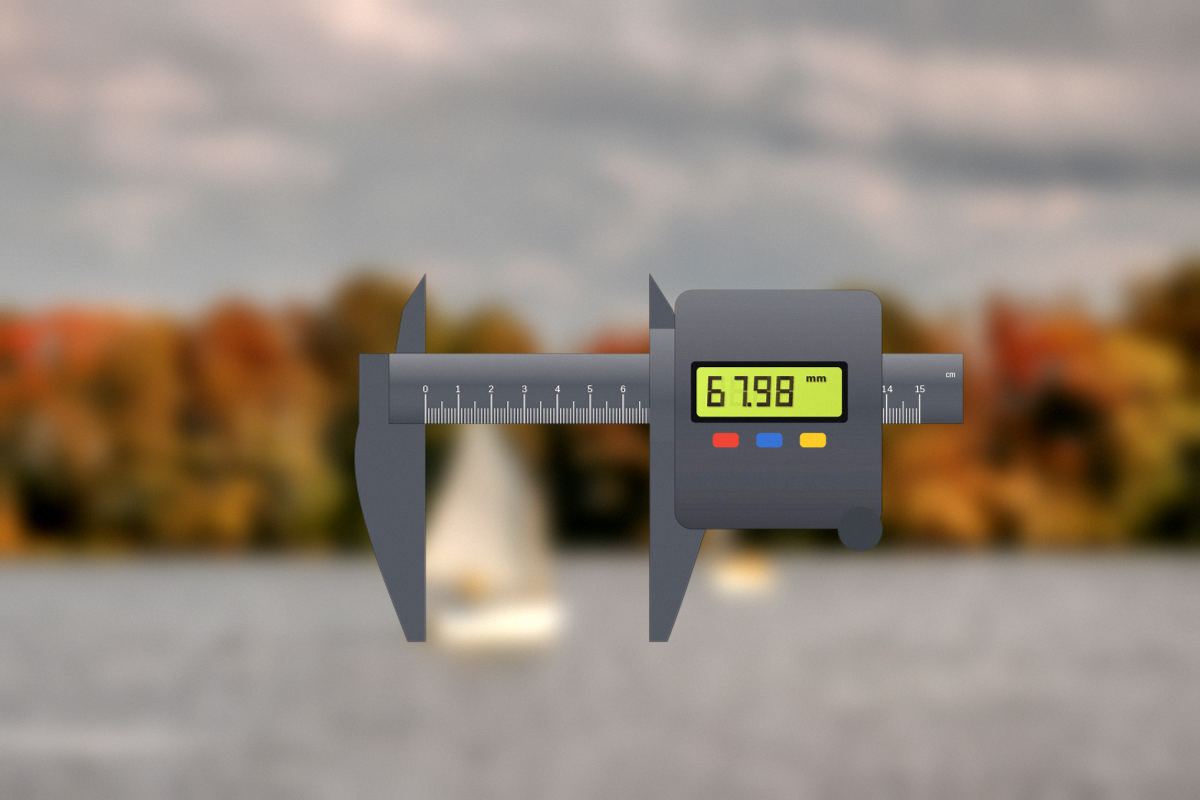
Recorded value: {"value": 67.98, "unit": "mm"}
